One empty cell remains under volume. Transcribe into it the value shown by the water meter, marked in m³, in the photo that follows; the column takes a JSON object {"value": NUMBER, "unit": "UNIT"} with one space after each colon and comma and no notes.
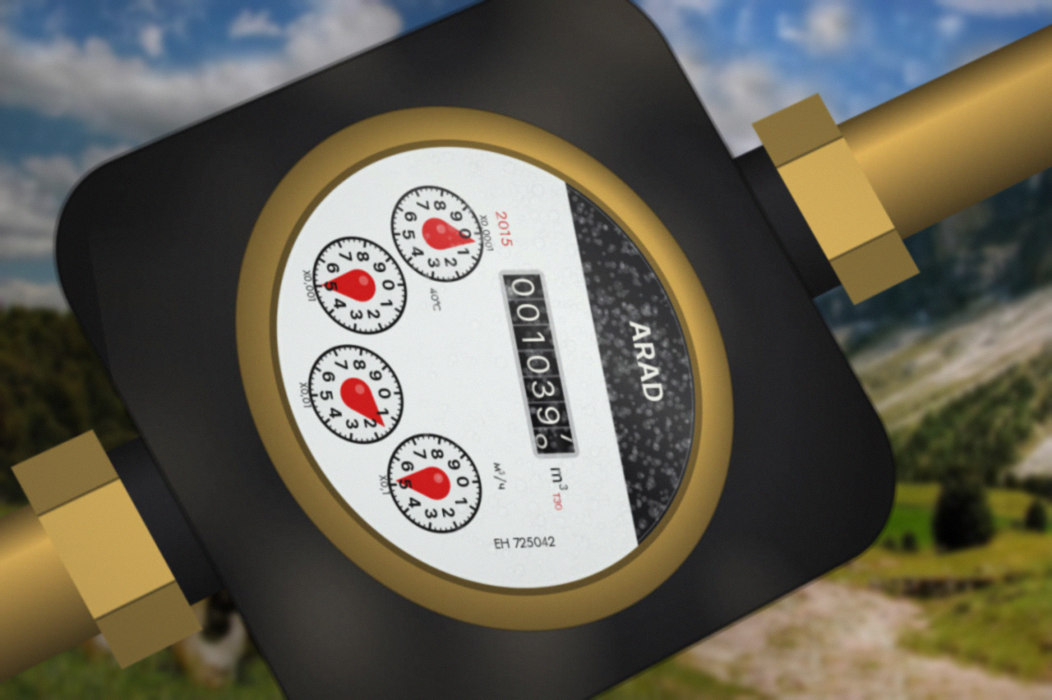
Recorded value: {"value": 10397.5150, "unit": "m³"}
